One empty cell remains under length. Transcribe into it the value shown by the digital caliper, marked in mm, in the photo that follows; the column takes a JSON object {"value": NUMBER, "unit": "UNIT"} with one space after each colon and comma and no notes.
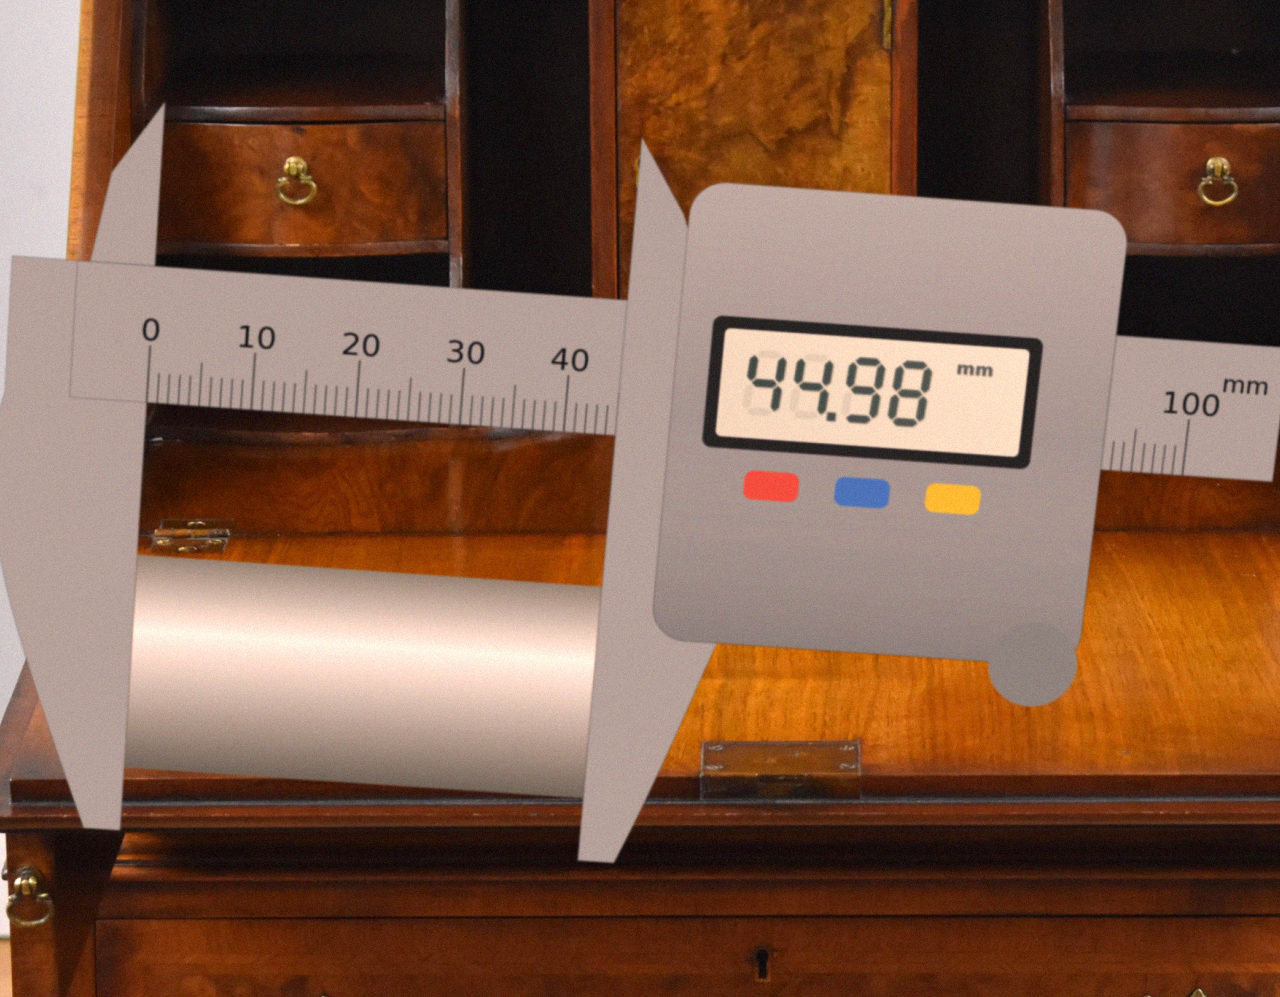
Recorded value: {"value": 44.98, "unit": "mm"}
